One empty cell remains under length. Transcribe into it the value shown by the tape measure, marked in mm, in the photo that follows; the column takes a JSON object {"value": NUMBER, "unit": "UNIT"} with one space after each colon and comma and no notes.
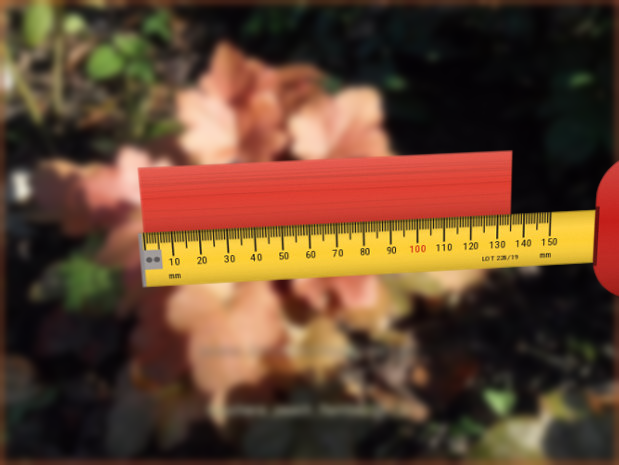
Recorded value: {"value": 135, "unit": "mm"}
